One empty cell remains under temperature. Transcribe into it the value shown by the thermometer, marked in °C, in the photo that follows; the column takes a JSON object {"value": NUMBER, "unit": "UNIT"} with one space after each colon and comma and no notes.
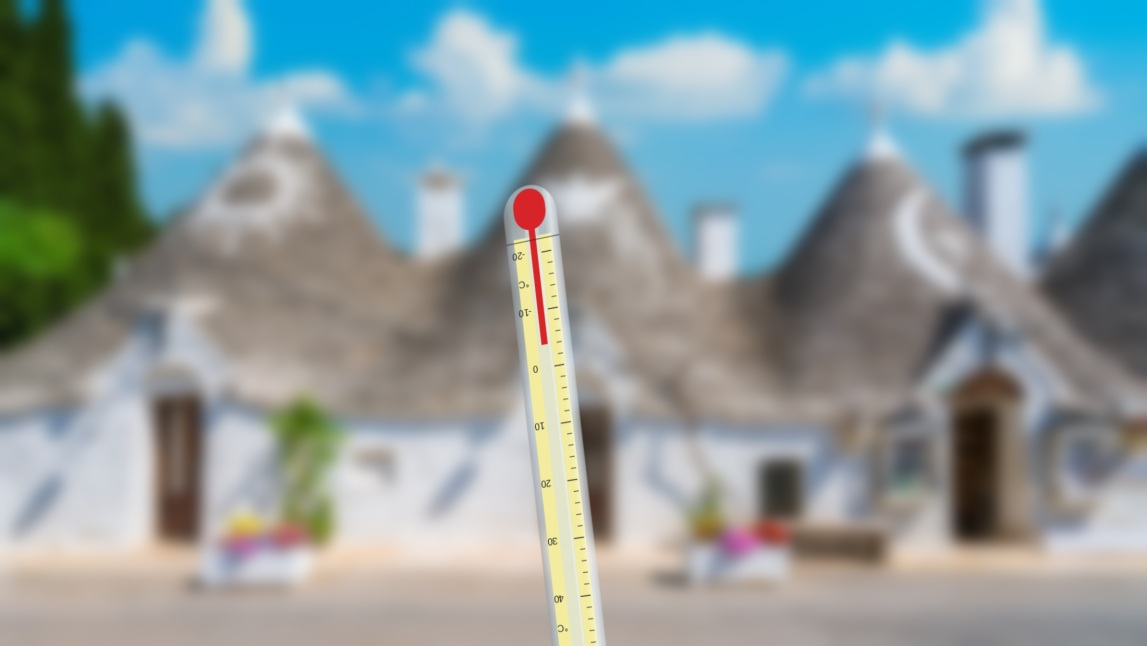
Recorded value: {"value": -4, "unit": "°C"}
